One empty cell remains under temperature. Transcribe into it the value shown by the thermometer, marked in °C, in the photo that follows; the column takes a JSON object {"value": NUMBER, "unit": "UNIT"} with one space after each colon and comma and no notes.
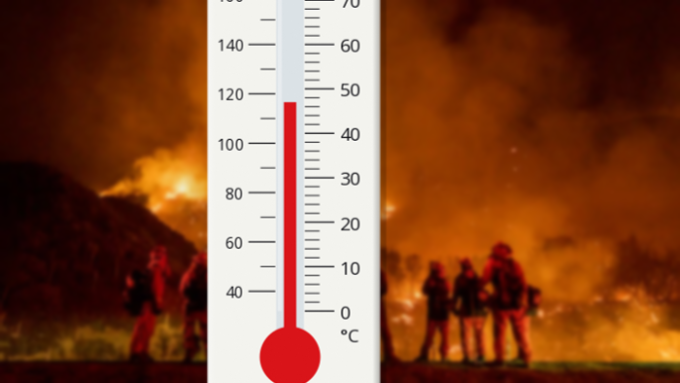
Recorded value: {"value": 47, "unit": "°C"}
